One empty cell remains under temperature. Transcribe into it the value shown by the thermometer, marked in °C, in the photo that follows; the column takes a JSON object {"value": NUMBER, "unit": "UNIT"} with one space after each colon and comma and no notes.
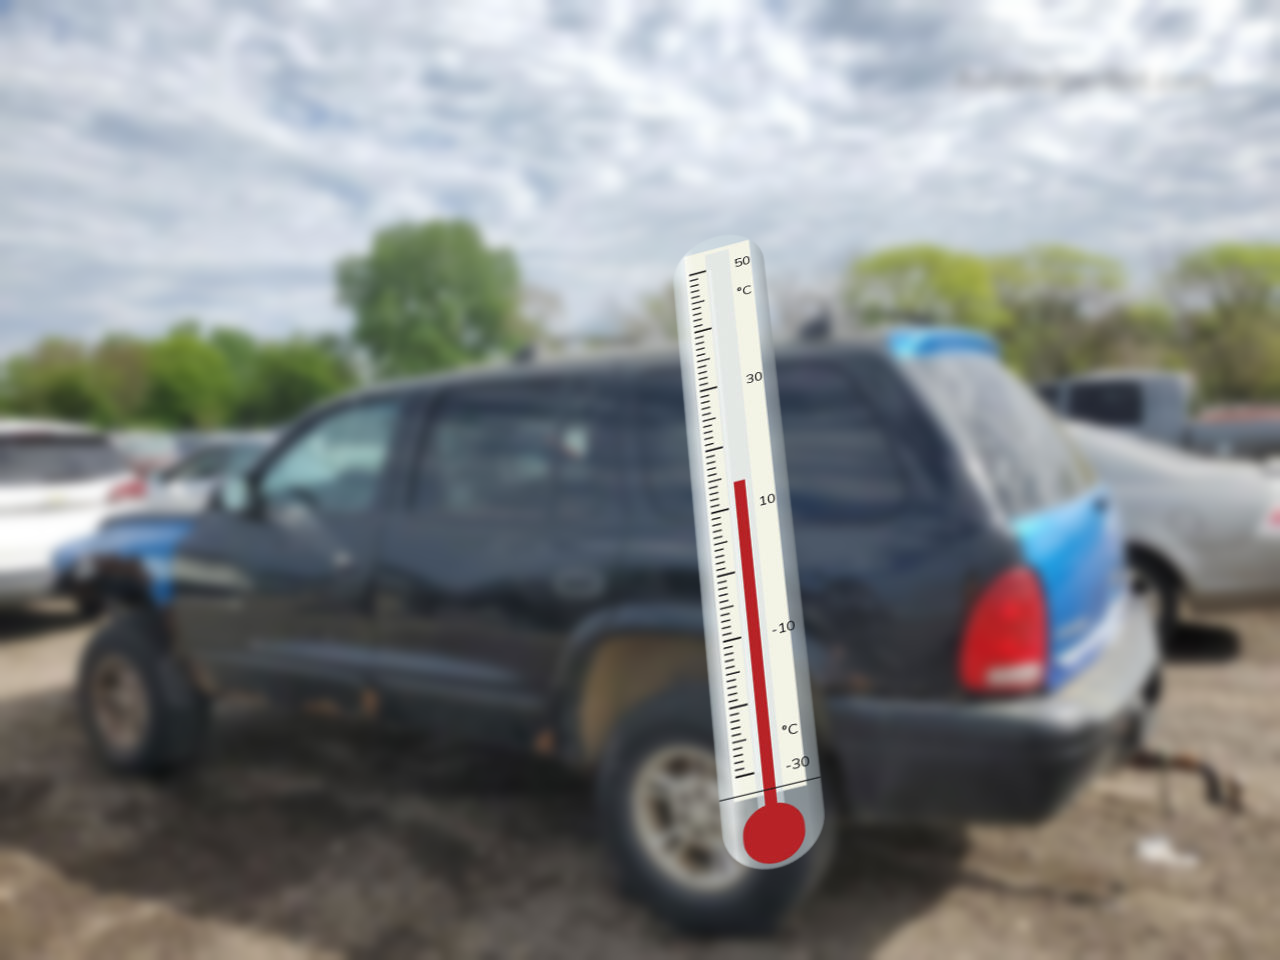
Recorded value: {"value": 14, "unit": "°C"}
